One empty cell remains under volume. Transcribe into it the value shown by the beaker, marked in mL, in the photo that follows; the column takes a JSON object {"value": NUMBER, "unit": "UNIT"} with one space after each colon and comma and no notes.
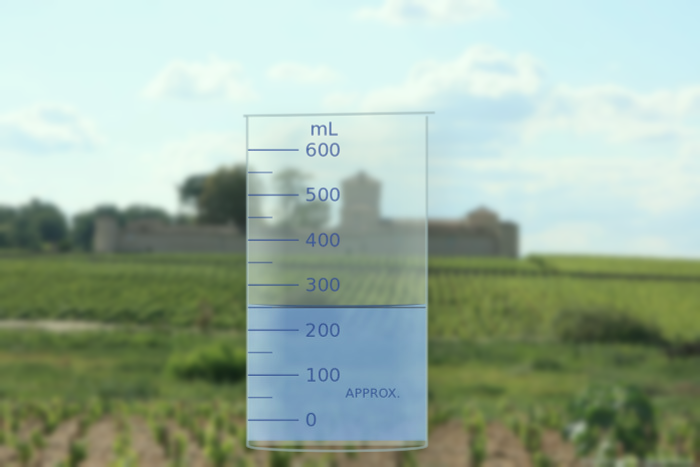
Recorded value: {"value": 250, "unit": "mL"}
